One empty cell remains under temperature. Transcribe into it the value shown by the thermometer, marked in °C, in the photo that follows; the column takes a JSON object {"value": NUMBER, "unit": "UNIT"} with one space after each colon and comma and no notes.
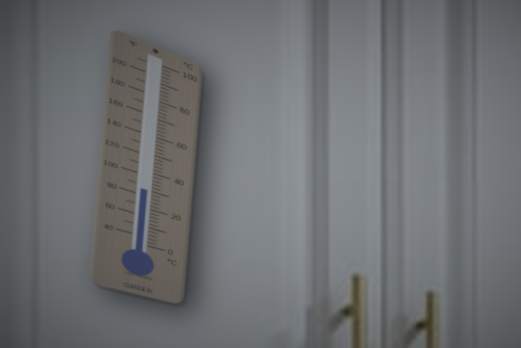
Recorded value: {"value": 30, "unit": "°C"}
